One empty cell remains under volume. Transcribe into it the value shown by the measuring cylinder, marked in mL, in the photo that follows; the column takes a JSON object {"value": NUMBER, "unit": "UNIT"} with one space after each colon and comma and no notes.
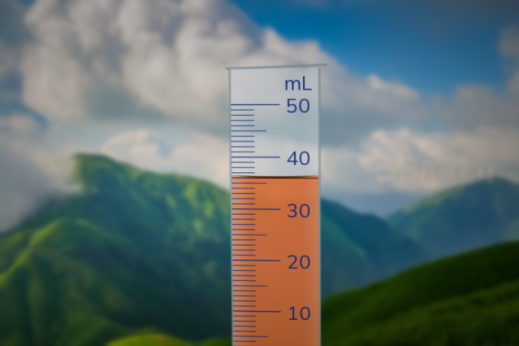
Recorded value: {"value": 36, "unit": "mL"}
